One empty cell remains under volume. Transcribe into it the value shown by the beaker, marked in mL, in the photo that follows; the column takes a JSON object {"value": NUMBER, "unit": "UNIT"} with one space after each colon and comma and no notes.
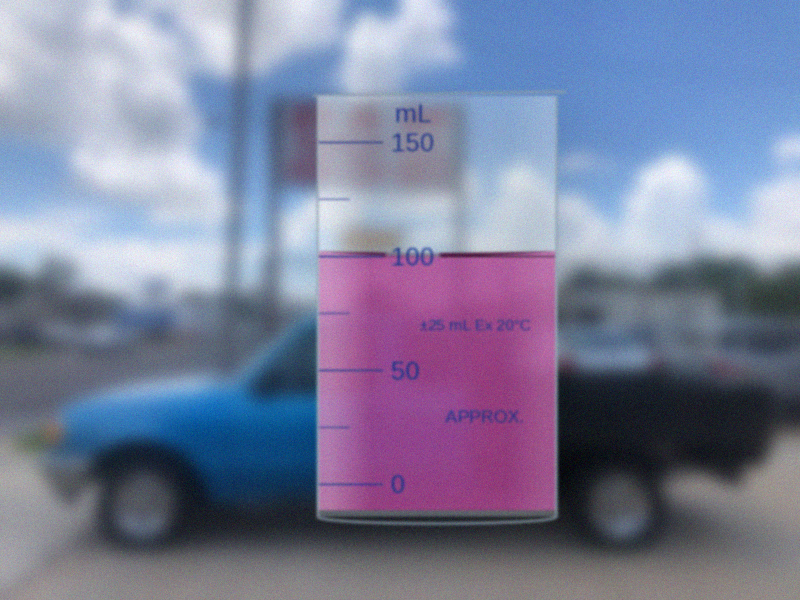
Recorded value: {"value": 100, "unit": "mL"}
